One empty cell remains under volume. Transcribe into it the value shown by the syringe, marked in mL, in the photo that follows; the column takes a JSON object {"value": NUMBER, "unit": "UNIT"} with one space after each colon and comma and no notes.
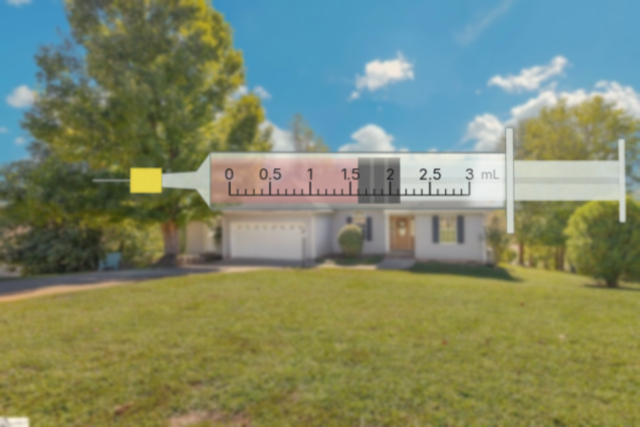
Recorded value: {"value": 1.6, "unit": "mL"}
